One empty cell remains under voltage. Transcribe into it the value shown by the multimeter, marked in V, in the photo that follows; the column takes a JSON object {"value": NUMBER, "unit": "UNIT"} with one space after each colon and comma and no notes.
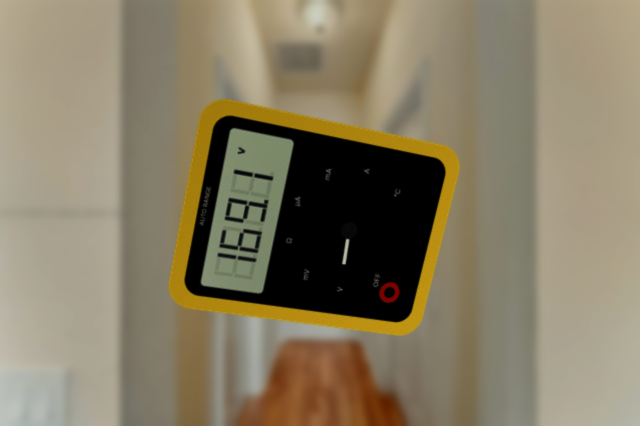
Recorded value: {"value": 169.1, "unit": "V"}
